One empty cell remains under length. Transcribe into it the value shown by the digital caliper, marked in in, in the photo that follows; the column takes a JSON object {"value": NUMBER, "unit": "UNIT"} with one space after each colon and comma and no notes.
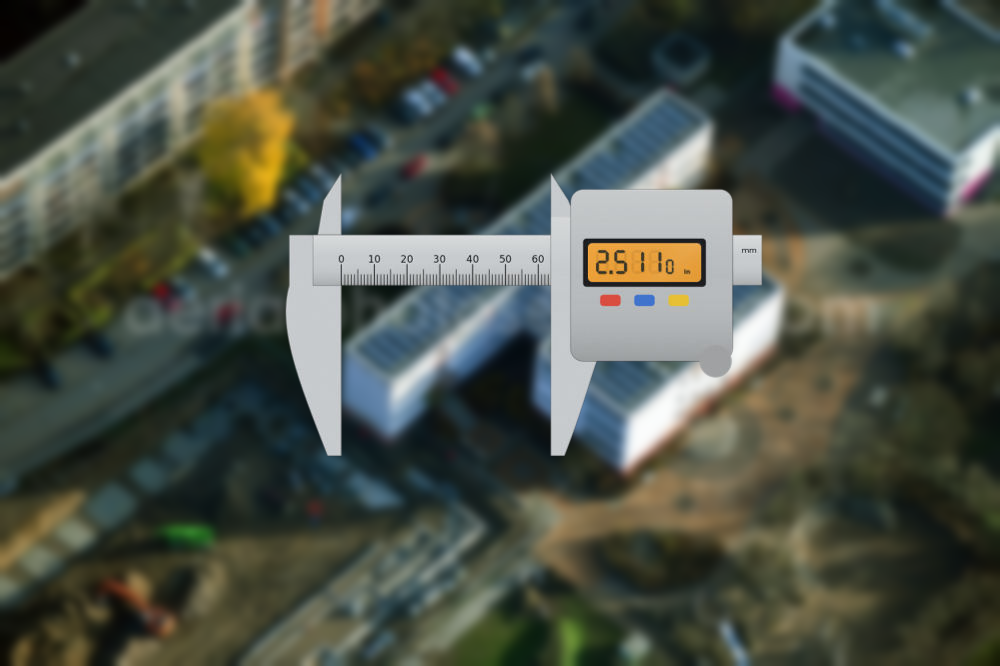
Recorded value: {"value": 2.5110, "unit": "in"}
